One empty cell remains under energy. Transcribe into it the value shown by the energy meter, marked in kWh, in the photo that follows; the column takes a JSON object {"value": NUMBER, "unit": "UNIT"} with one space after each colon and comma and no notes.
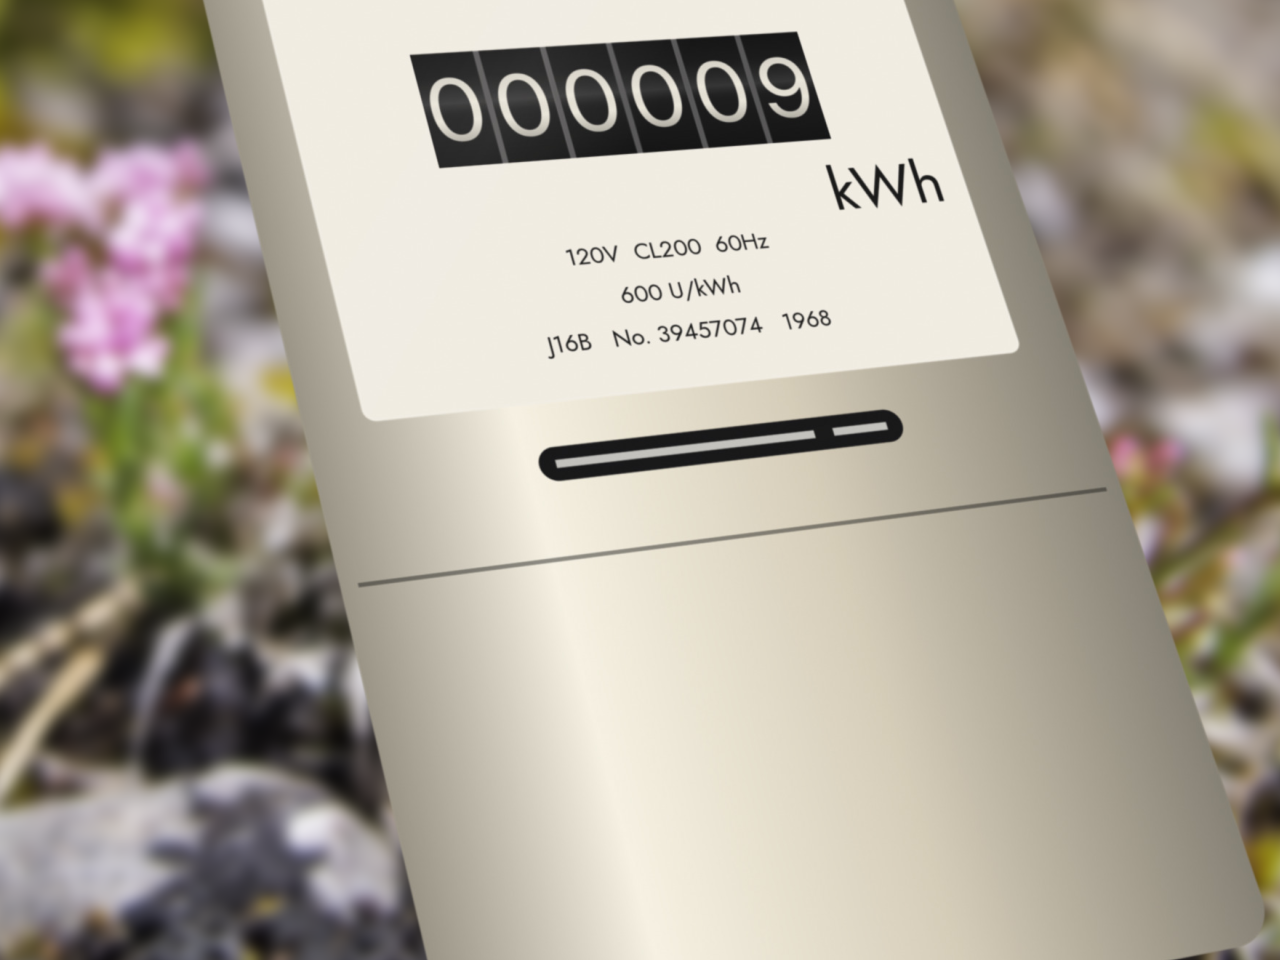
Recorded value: {"value": 9, "unit": "kWh"}
